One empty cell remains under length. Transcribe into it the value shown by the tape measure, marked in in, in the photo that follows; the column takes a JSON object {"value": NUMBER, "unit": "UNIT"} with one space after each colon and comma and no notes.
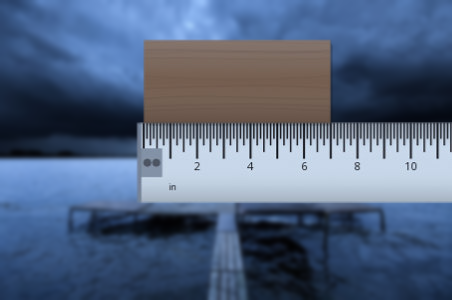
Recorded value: {"value": 7, "unit": "in"}
